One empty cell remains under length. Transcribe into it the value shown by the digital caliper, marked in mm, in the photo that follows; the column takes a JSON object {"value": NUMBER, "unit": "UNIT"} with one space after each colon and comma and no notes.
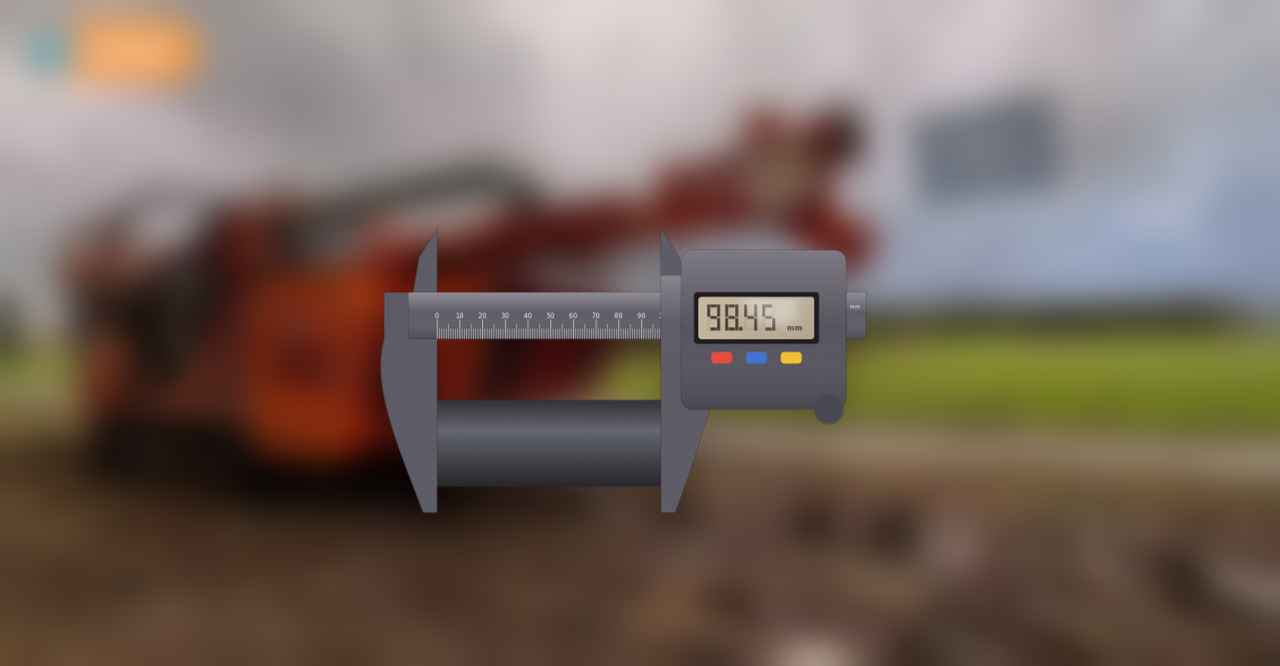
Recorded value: {"value": 98.45, "unit": "mm"}
